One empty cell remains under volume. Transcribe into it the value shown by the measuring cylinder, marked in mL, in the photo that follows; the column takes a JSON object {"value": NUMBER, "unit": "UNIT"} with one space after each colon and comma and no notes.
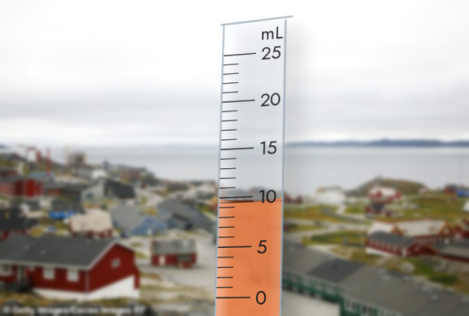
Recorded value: {"value": 9.5, "unit": "mL"}
